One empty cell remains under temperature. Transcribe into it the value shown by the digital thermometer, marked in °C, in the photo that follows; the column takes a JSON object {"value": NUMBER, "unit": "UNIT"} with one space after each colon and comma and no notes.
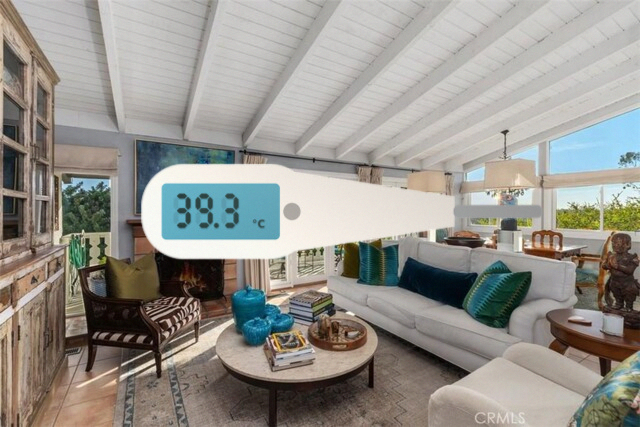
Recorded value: {"value": 39.3, "unit": "°C"}
